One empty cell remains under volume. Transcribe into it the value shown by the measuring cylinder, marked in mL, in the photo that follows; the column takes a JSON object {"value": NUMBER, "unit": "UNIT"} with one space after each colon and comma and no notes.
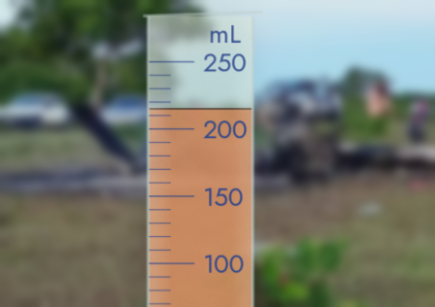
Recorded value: {"value": 215, "unit": "mL"}
